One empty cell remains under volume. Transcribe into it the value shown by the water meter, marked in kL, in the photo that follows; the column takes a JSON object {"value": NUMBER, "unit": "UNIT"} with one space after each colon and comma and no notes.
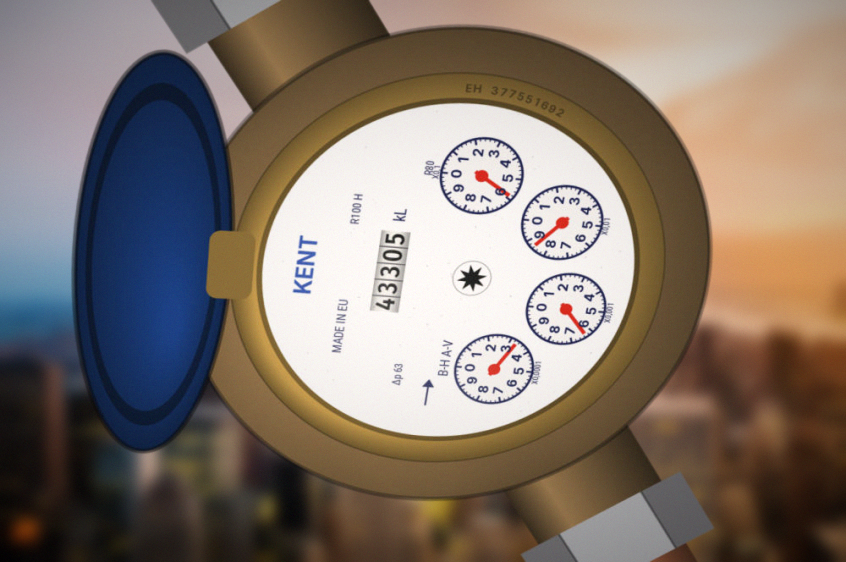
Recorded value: {"value": 43305.5863, "unit": "kL"}
